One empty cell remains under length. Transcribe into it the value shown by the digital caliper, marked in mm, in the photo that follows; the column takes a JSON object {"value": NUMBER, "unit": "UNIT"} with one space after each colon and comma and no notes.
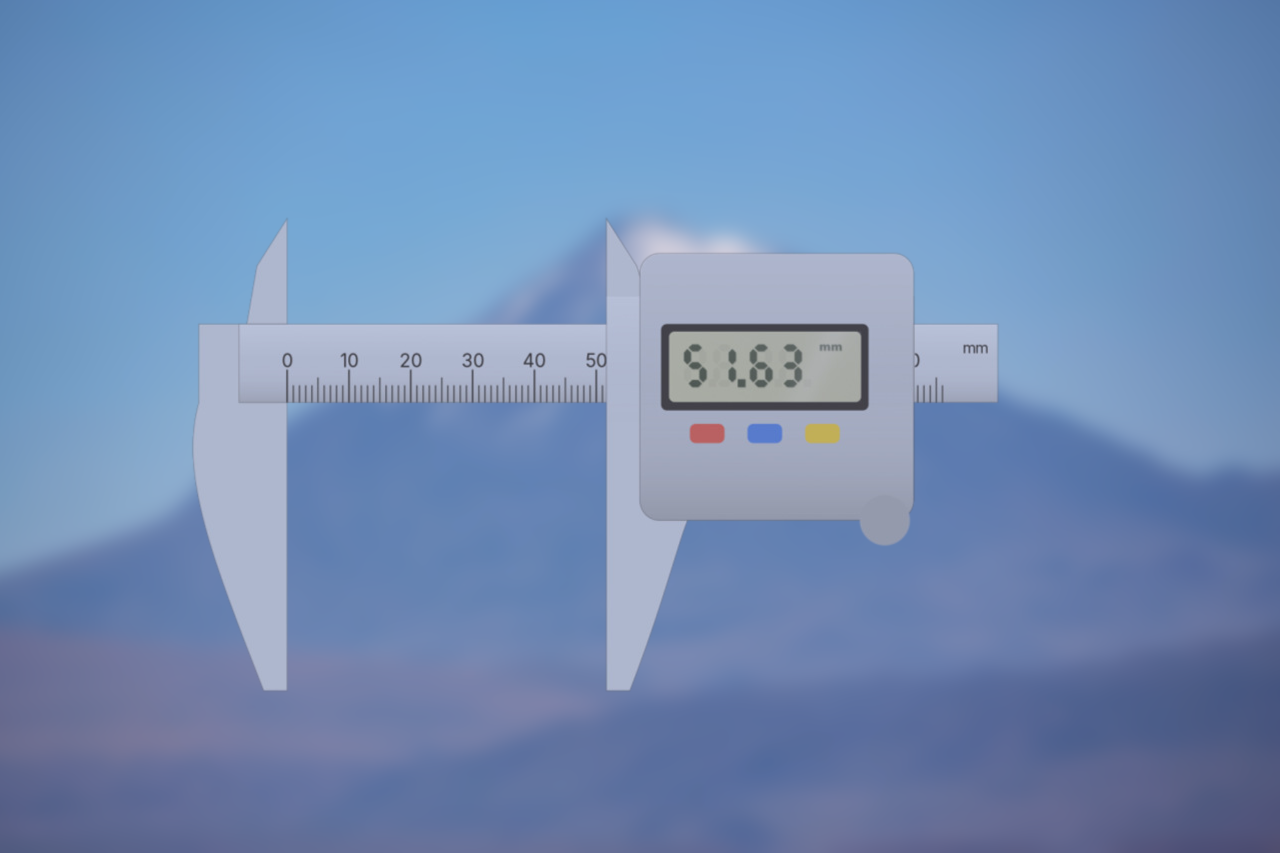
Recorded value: {"value": 51.63, "unit": "mm"}
